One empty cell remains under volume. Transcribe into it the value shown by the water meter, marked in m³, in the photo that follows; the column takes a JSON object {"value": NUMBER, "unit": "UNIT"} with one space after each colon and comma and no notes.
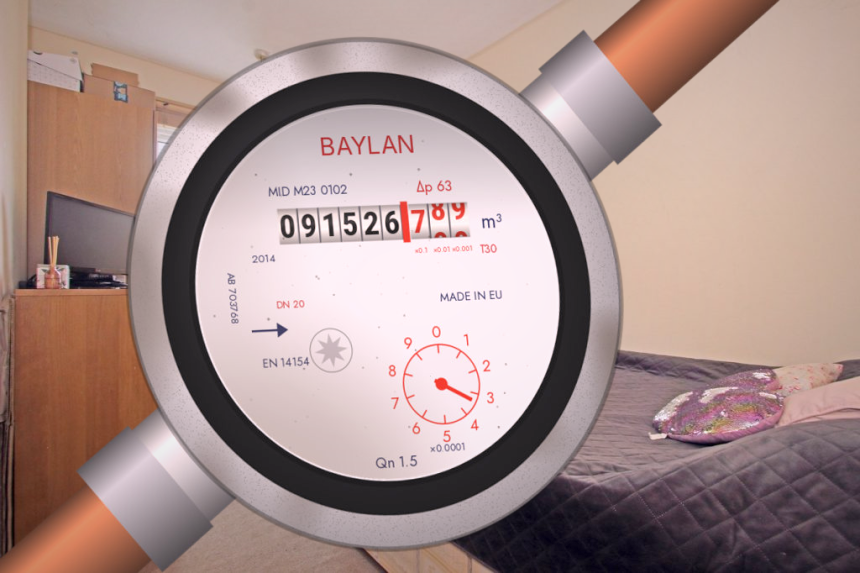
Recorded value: {"value": 91526.7893, "unit": "m³"}
